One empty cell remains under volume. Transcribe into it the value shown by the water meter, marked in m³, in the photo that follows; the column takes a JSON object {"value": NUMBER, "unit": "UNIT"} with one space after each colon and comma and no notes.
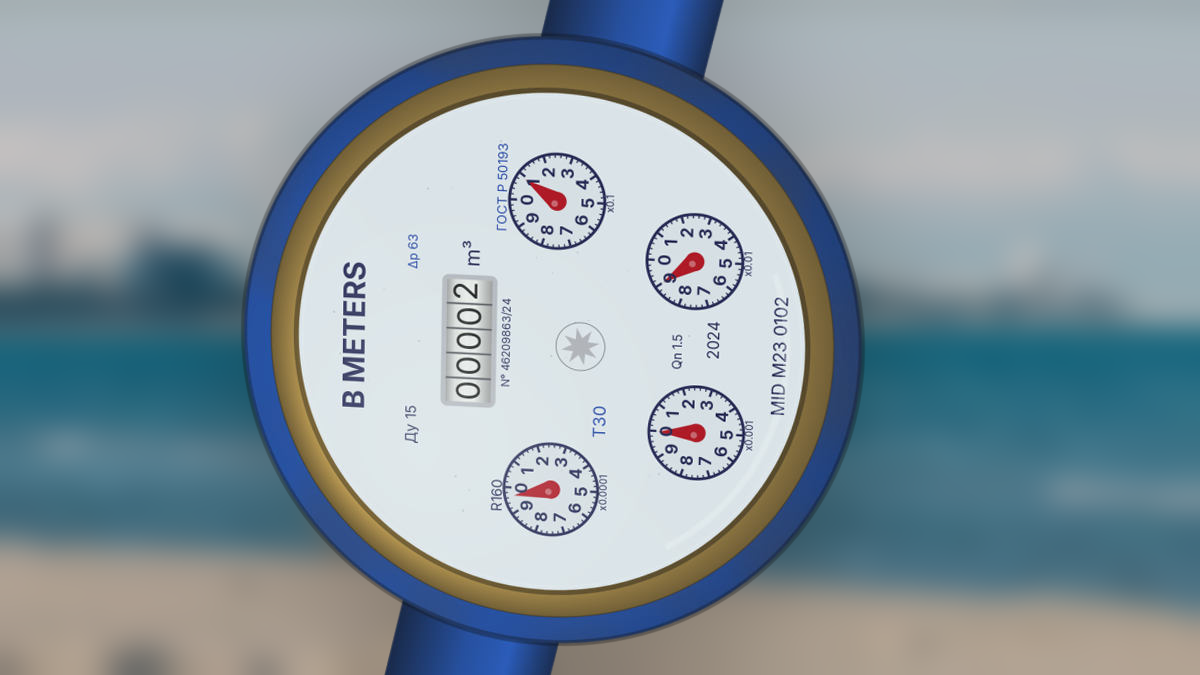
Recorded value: {"value": 2.0899, "unit": "m³"}
